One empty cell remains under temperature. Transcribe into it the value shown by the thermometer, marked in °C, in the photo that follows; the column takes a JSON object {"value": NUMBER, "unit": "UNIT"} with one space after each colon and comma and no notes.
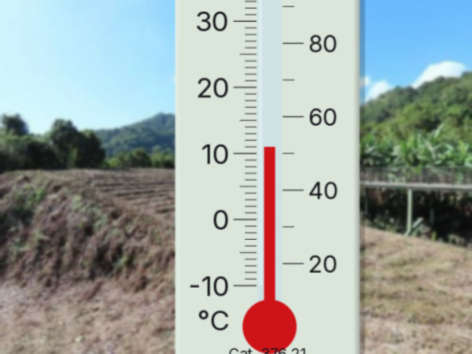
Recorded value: {"value": 11, "unit": "°C"}
